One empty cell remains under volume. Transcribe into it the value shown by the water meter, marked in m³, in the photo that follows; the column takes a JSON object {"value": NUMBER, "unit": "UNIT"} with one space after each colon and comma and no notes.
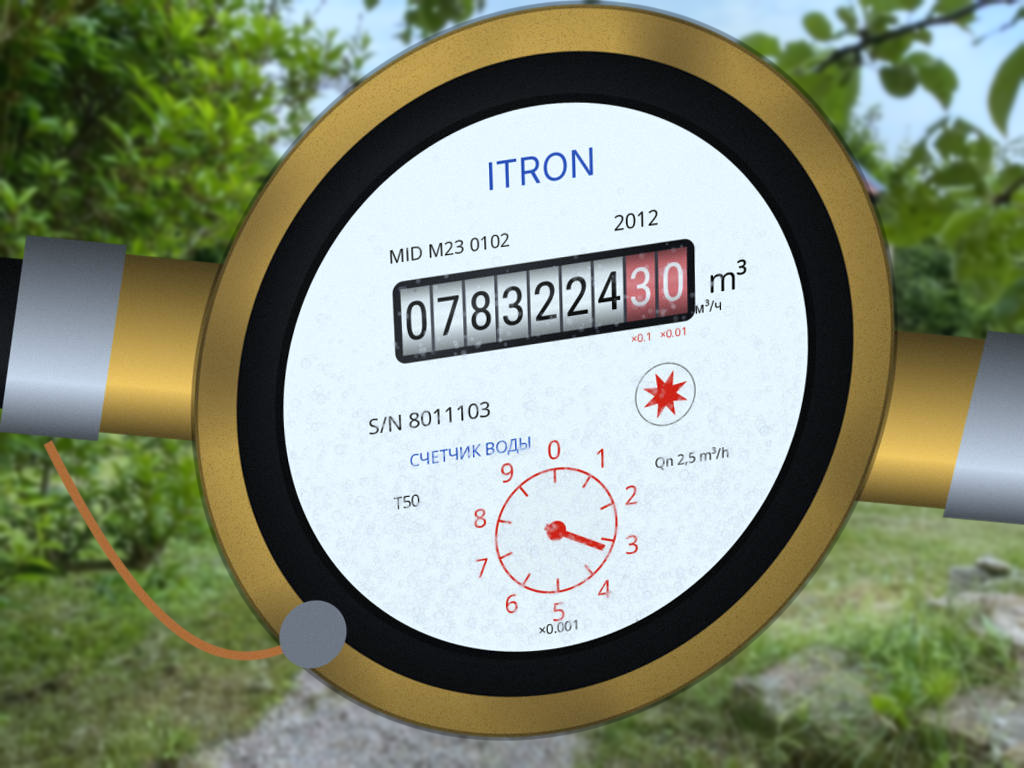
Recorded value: {"value": 783224.303, "unit": "m³"}
